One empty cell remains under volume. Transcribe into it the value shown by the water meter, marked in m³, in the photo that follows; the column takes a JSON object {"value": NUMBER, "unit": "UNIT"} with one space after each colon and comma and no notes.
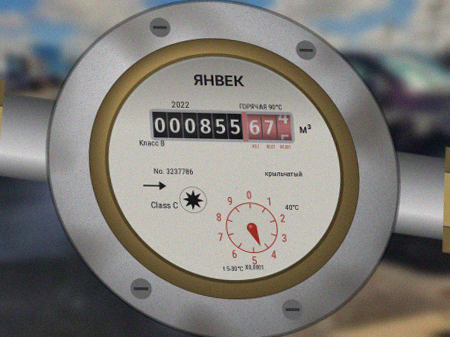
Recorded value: {"value": 855.6744, "unit": "m³"}
